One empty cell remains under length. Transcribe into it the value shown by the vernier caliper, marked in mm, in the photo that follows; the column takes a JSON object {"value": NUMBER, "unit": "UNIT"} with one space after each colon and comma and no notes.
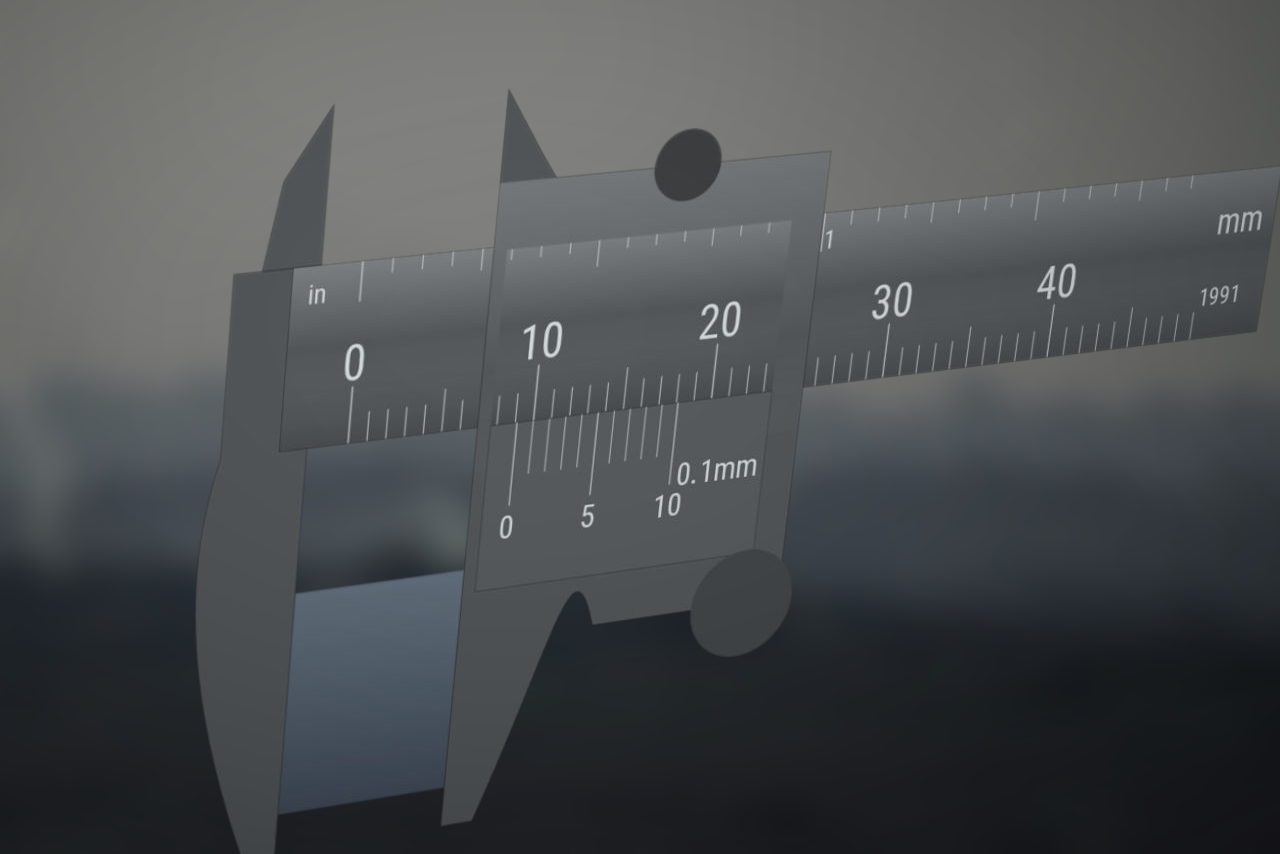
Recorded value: {"value": 9.1, "unit": "mm"}
